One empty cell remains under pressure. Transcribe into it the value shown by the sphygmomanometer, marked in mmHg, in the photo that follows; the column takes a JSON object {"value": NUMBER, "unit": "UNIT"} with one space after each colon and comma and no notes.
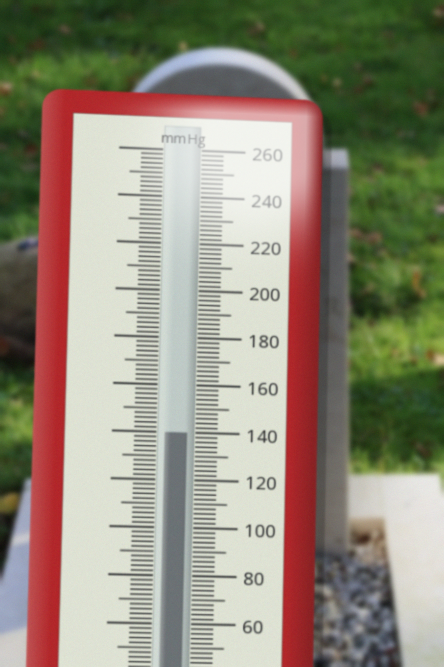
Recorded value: {"value": 140, "unit": "mmHg"}
